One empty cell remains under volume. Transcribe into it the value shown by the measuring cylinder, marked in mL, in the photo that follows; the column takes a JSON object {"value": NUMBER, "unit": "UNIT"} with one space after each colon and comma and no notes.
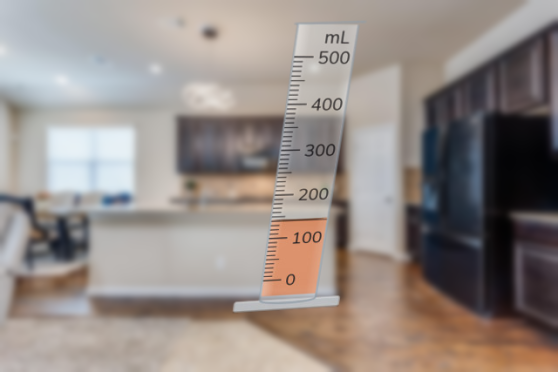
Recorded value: {"value": 140, "unit": "mL"}
